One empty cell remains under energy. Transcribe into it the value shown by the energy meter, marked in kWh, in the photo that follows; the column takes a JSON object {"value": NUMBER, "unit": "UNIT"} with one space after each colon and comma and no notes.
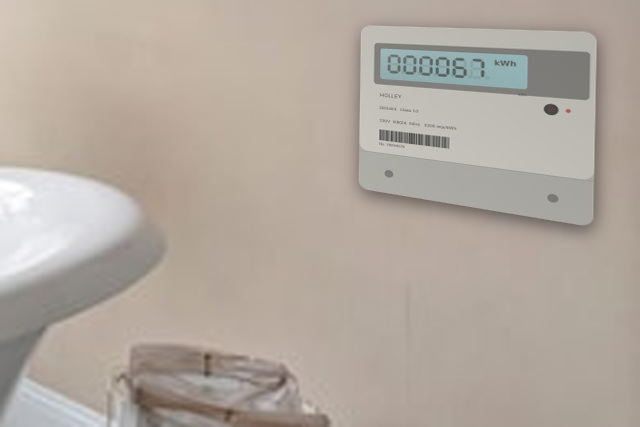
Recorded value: {"value": 67, "unit": "kWh"}
